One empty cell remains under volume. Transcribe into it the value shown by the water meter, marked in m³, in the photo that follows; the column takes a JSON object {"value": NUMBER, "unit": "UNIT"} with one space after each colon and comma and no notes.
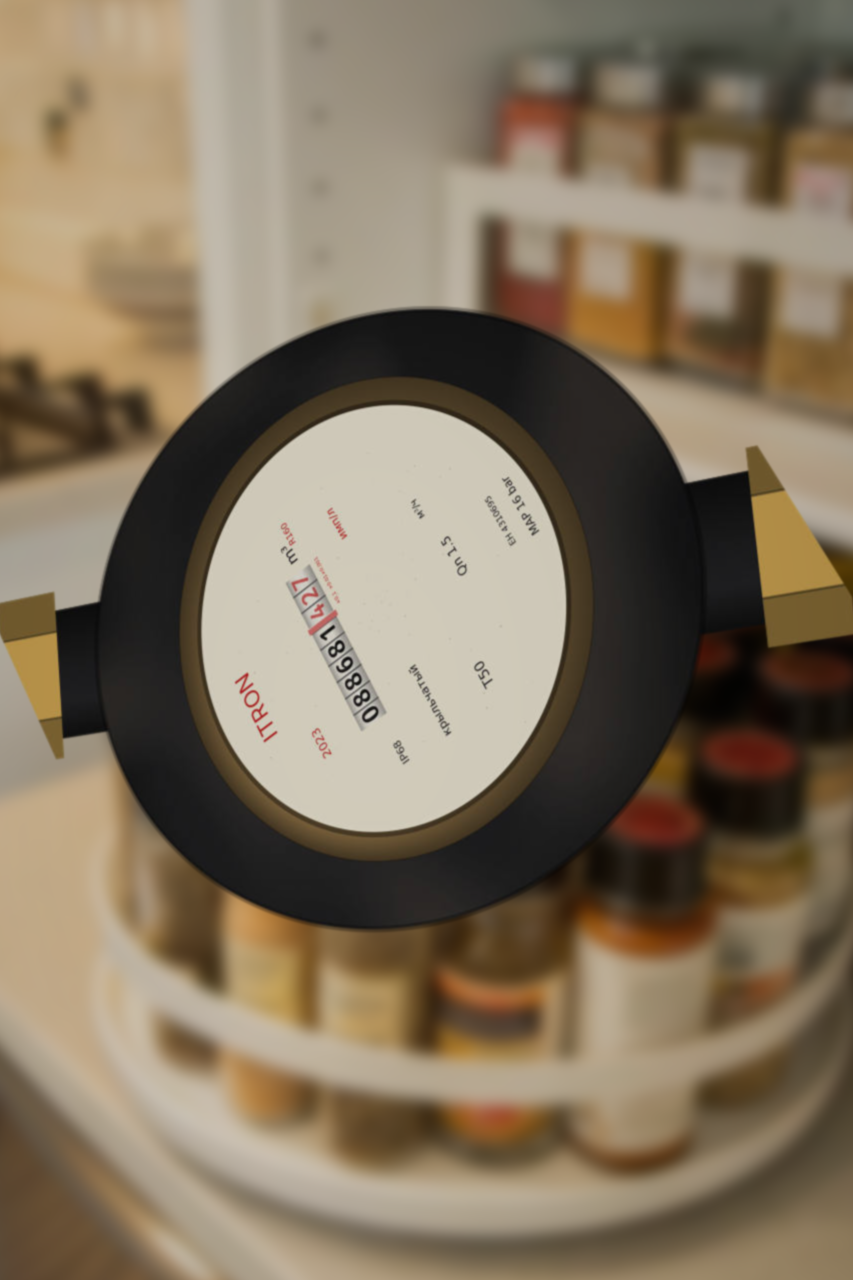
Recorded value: {"value": 88681.427, "unit": "m³"}
